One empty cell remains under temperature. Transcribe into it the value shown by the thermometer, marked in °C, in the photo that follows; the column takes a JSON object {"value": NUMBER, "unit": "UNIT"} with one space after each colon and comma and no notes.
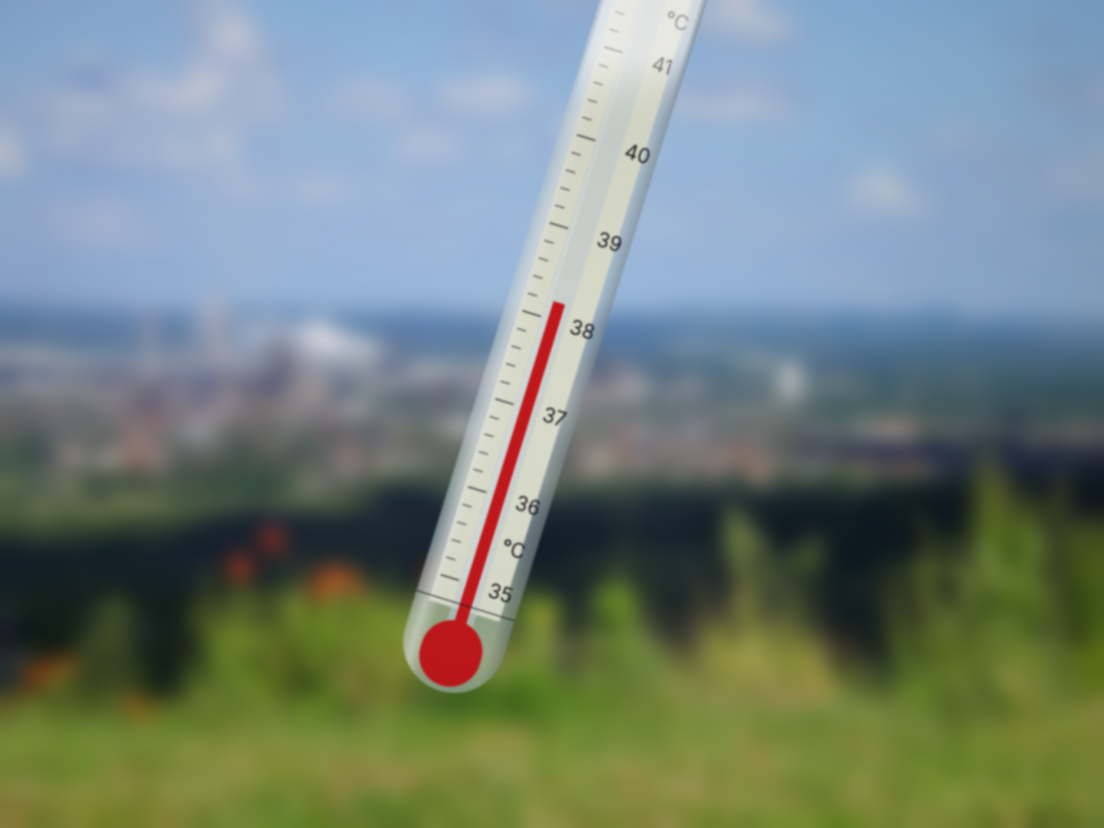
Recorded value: {"value": 38.2, "unit": "°C"}
